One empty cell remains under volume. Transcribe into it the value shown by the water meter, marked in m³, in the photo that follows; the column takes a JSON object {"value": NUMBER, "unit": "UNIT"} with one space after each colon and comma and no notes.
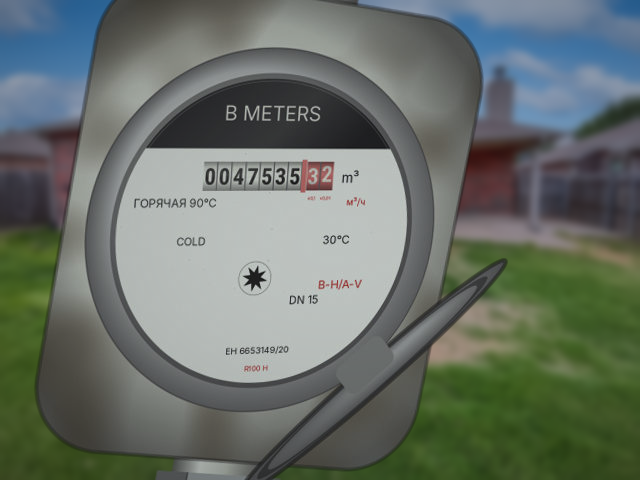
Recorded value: {"value": 47535.32, "unit": "m³"}
